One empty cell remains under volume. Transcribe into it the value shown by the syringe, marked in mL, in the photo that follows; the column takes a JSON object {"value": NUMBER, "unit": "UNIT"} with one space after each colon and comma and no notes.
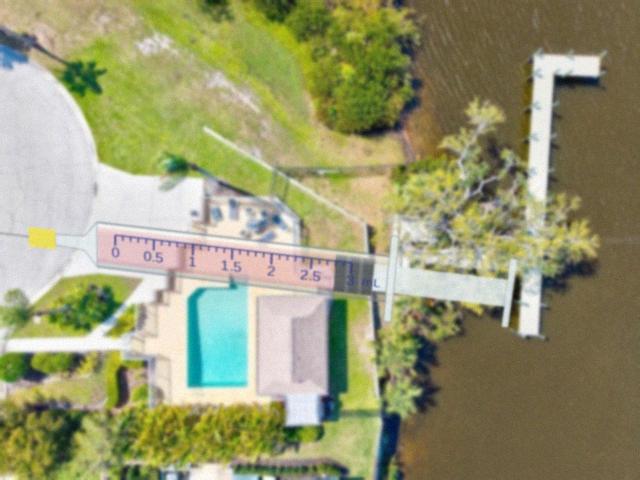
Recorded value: {"value": 2.8, "unit": "mL"}
